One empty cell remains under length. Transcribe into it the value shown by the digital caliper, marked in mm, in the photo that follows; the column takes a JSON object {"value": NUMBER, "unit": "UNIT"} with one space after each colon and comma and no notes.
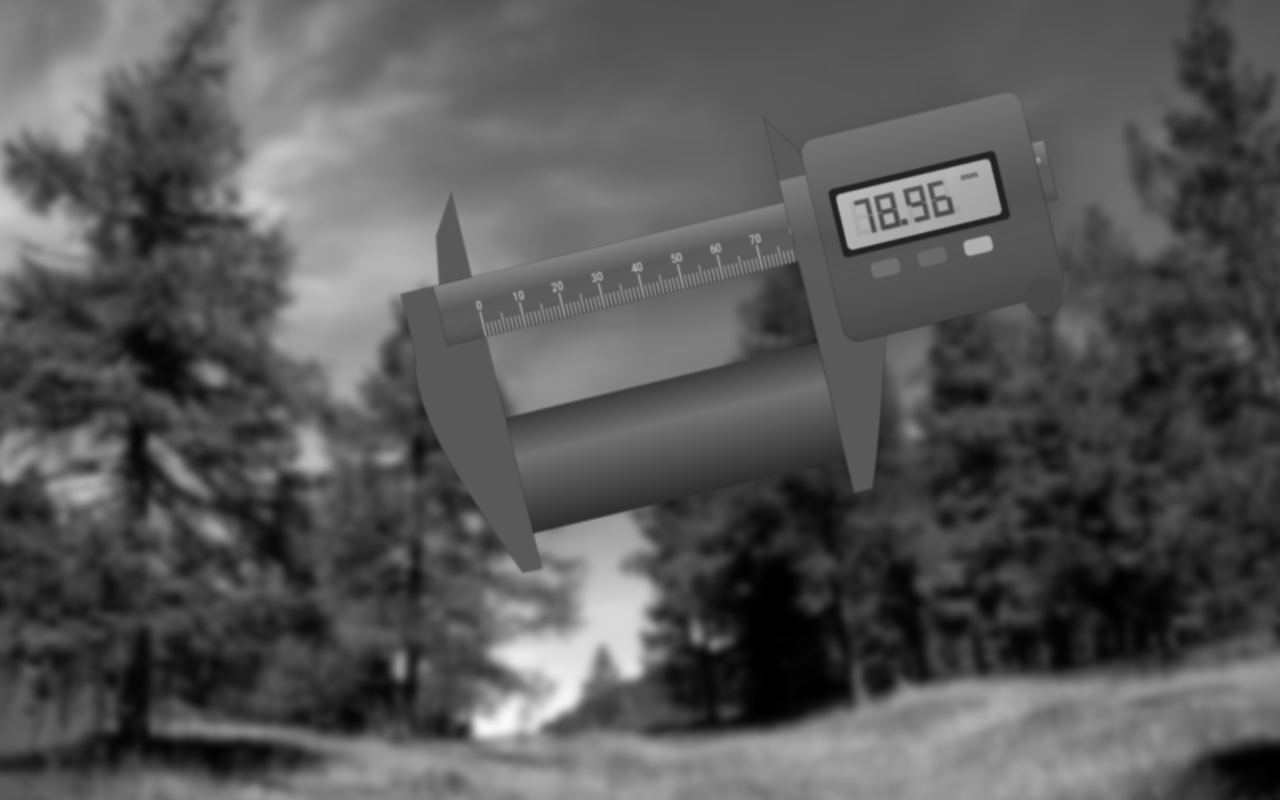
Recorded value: {"value": 78.96, "unit": "mm"}
